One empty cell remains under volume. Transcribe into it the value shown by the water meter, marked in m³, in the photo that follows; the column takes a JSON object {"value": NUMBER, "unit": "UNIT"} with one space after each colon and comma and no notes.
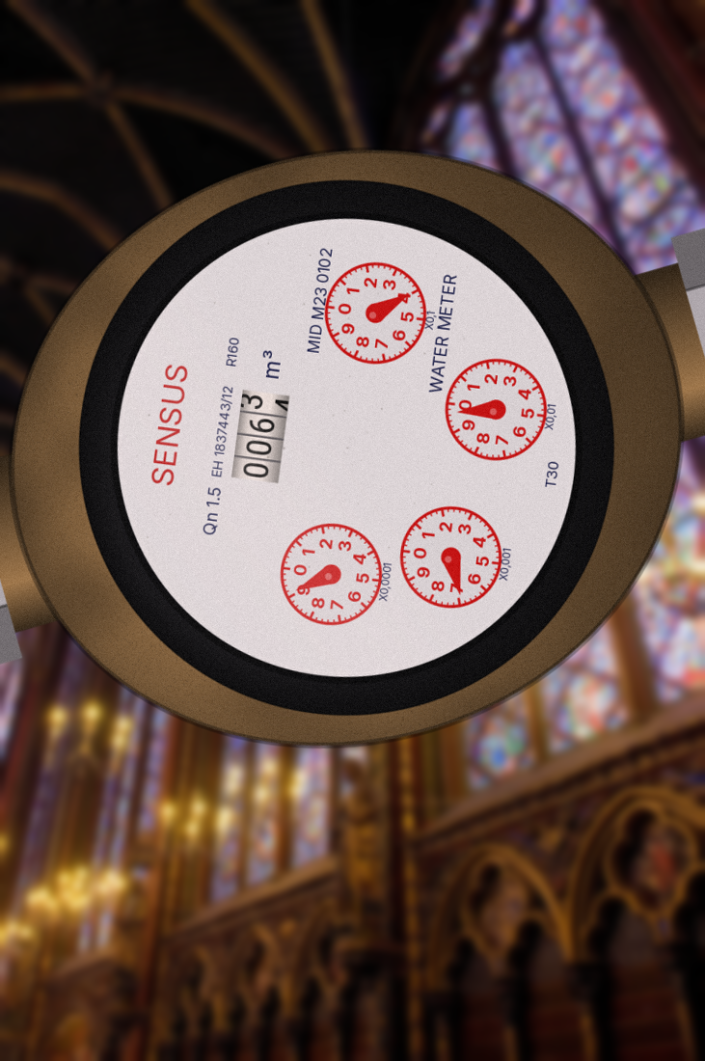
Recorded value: {"value": 63.3969, "unit": "m³"}
